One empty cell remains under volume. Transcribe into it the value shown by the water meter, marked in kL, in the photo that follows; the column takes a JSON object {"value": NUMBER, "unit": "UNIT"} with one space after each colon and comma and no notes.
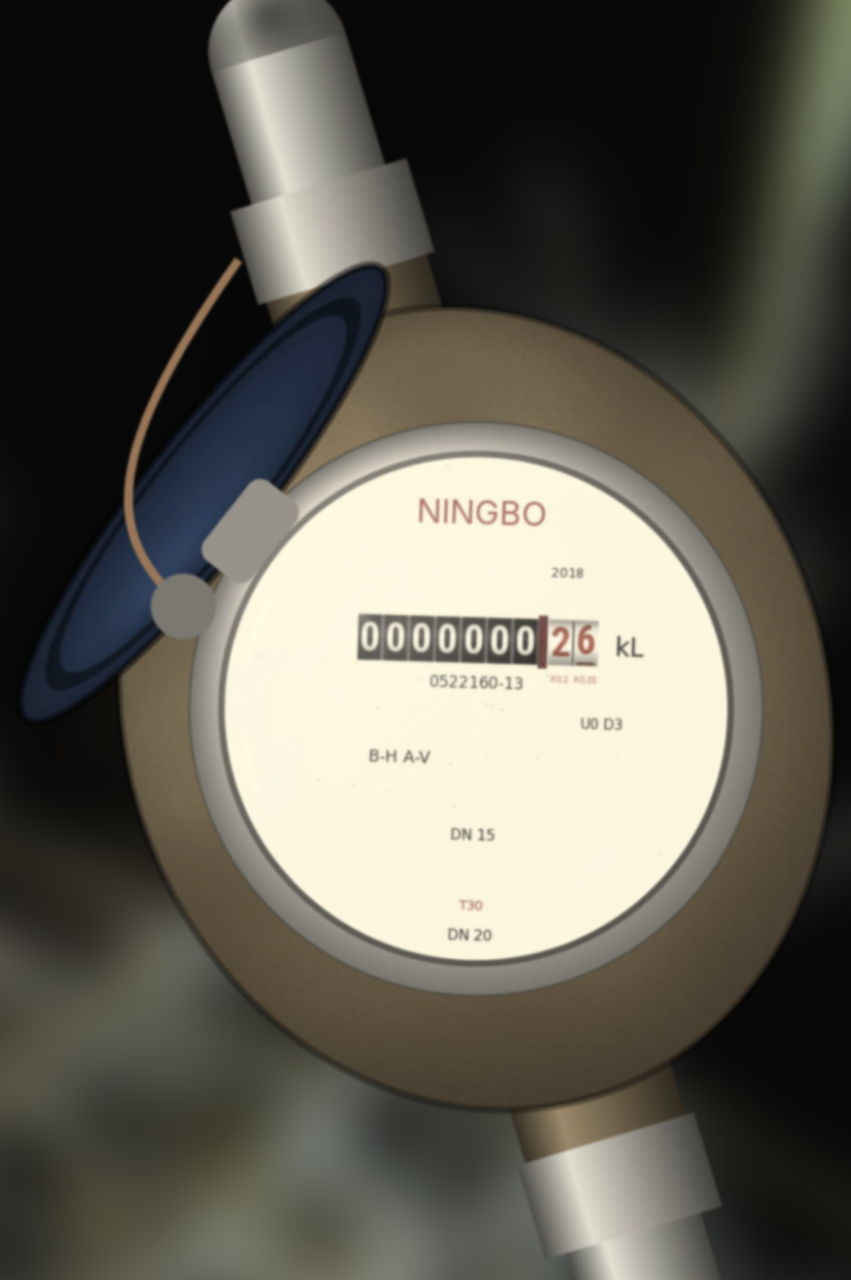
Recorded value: {"value": 0.26, "unit": "kL"}
